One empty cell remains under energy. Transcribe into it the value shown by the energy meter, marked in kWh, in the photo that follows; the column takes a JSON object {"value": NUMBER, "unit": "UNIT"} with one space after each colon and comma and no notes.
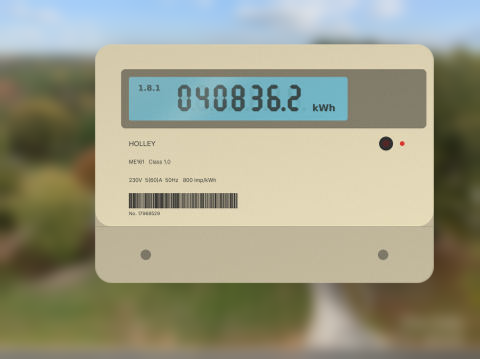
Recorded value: {"value": 40836.2, "unit": "kWh"}
